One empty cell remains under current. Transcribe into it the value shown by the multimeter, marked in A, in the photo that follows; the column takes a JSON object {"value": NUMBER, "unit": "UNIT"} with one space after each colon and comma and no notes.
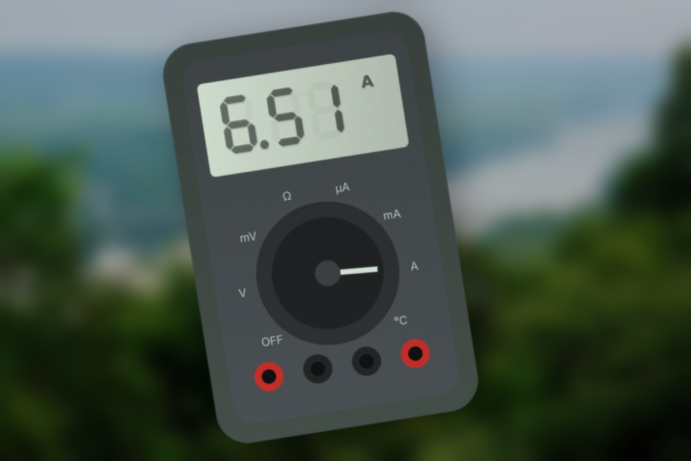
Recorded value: {"value": 6.51, "unit": "A"}
